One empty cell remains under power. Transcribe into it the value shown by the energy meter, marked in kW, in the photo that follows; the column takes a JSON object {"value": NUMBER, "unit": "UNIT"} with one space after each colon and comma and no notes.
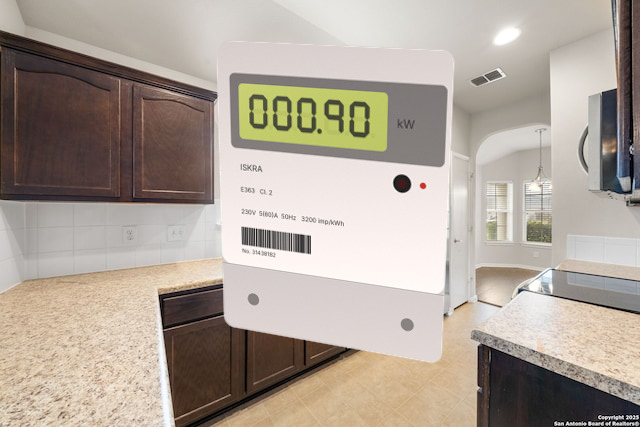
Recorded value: {"value": 0.90, "unit": "kW"}
